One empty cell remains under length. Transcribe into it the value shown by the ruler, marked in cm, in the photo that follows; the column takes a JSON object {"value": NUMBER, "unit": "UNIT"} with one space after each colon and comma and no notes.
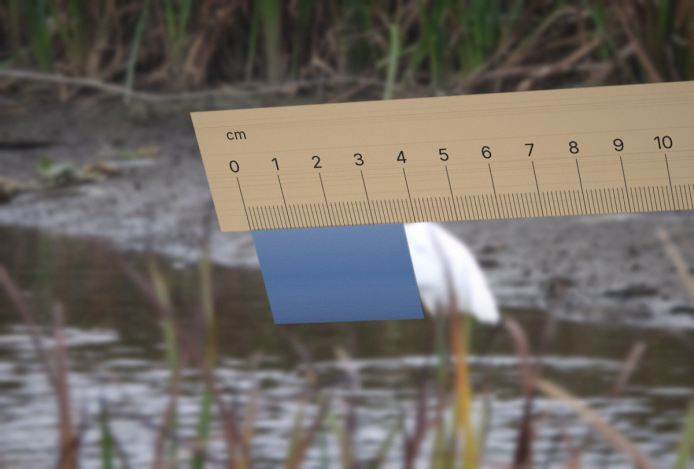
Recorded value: {"value": 3.7, "unit": "cm"}
